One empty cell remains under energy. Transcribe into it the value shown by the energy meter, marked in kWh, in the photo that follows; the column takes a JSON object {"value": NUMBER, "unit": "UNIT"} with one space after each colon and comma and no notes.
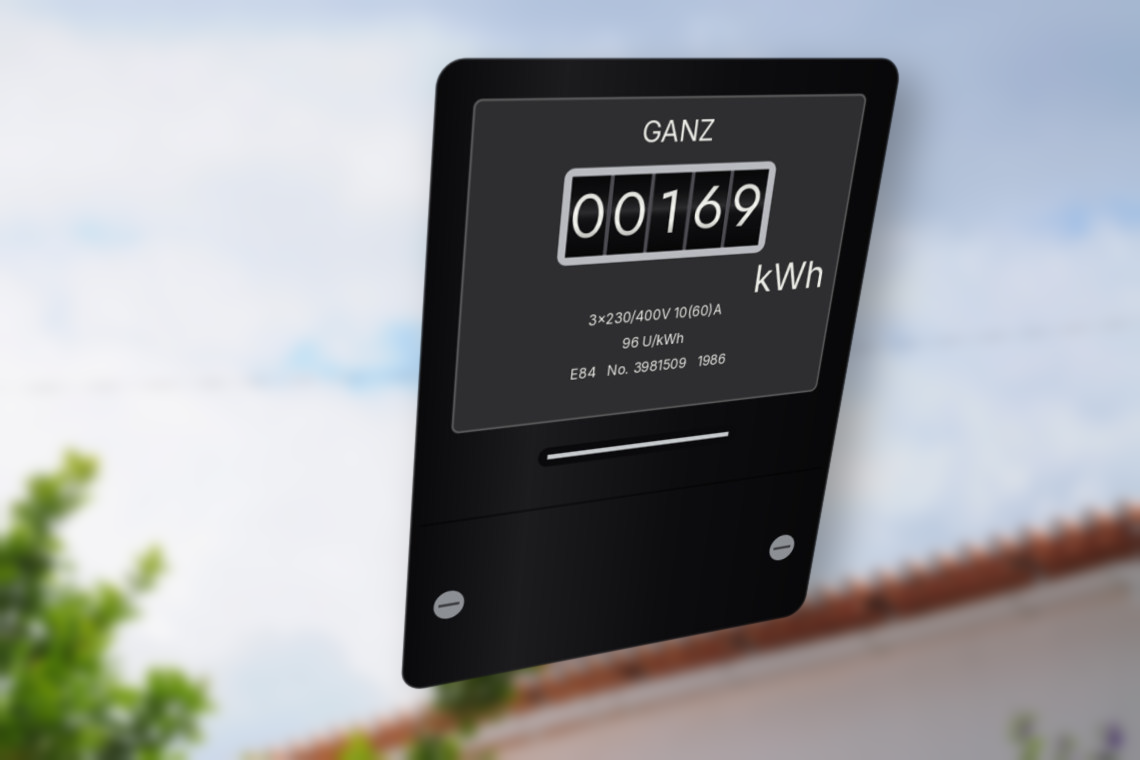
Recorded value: {"value": 169, "unit": "kWh"}
